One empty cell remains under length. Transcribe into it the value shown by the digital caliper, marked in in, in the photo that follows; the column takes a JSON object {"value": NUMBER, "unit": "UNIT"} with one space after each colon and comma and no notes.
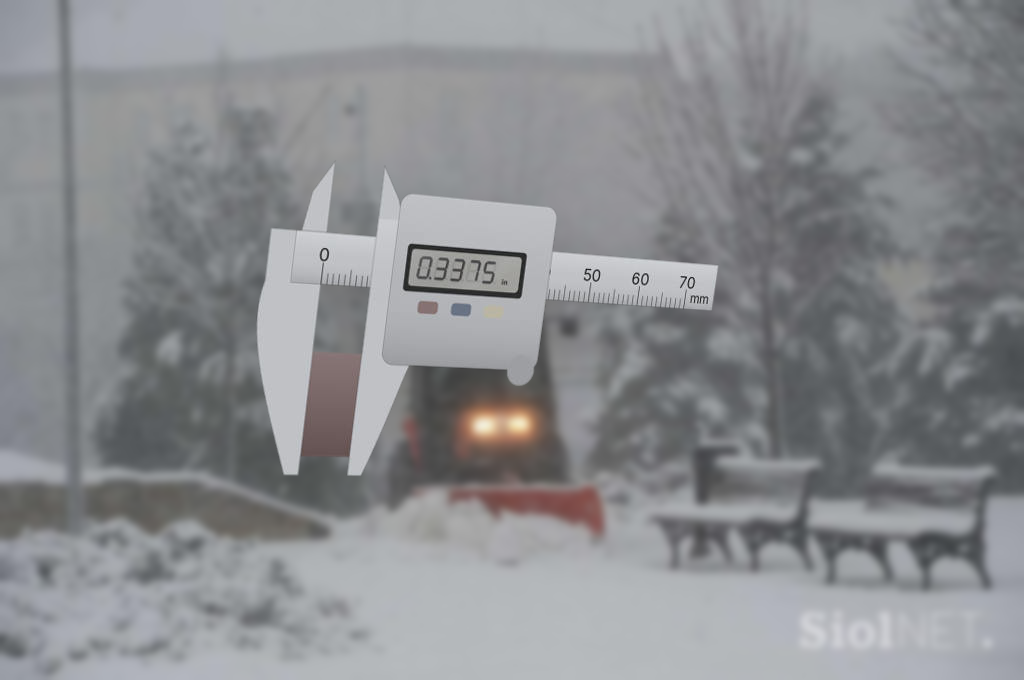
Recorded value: {"value": 0.3375, "unit": "in"}
